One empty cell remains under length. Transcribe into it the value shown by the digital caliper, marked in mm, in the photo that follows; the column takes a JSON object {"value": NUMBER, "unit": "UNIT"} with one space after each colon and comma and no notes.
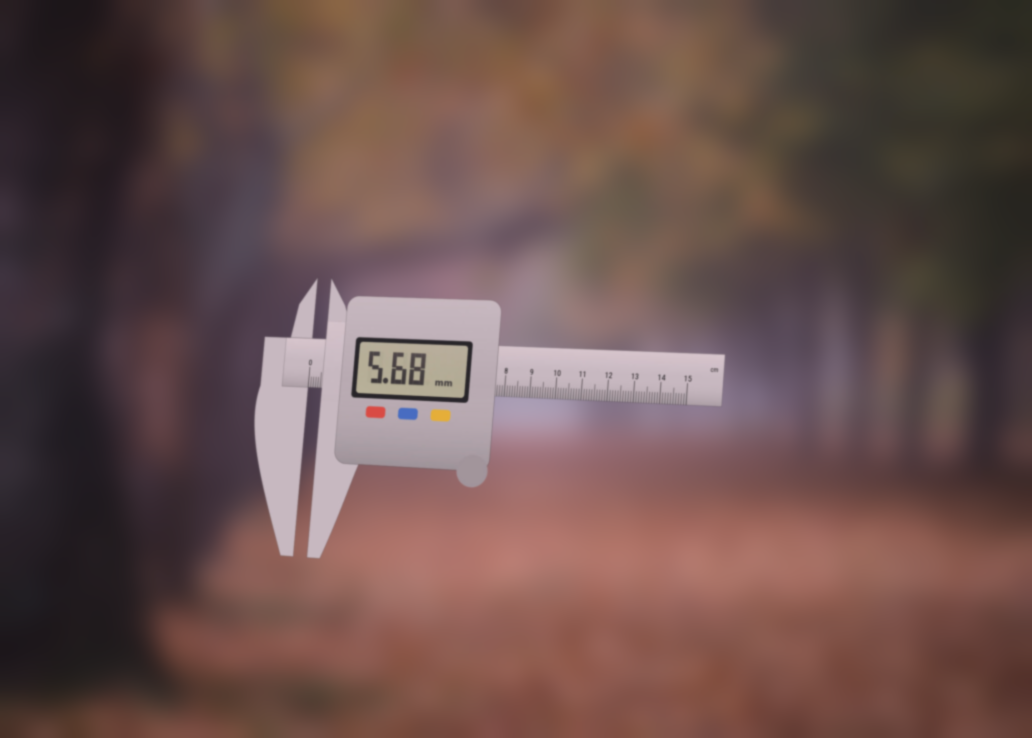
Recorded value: {"value": 5.68, "unit": "mm"}
